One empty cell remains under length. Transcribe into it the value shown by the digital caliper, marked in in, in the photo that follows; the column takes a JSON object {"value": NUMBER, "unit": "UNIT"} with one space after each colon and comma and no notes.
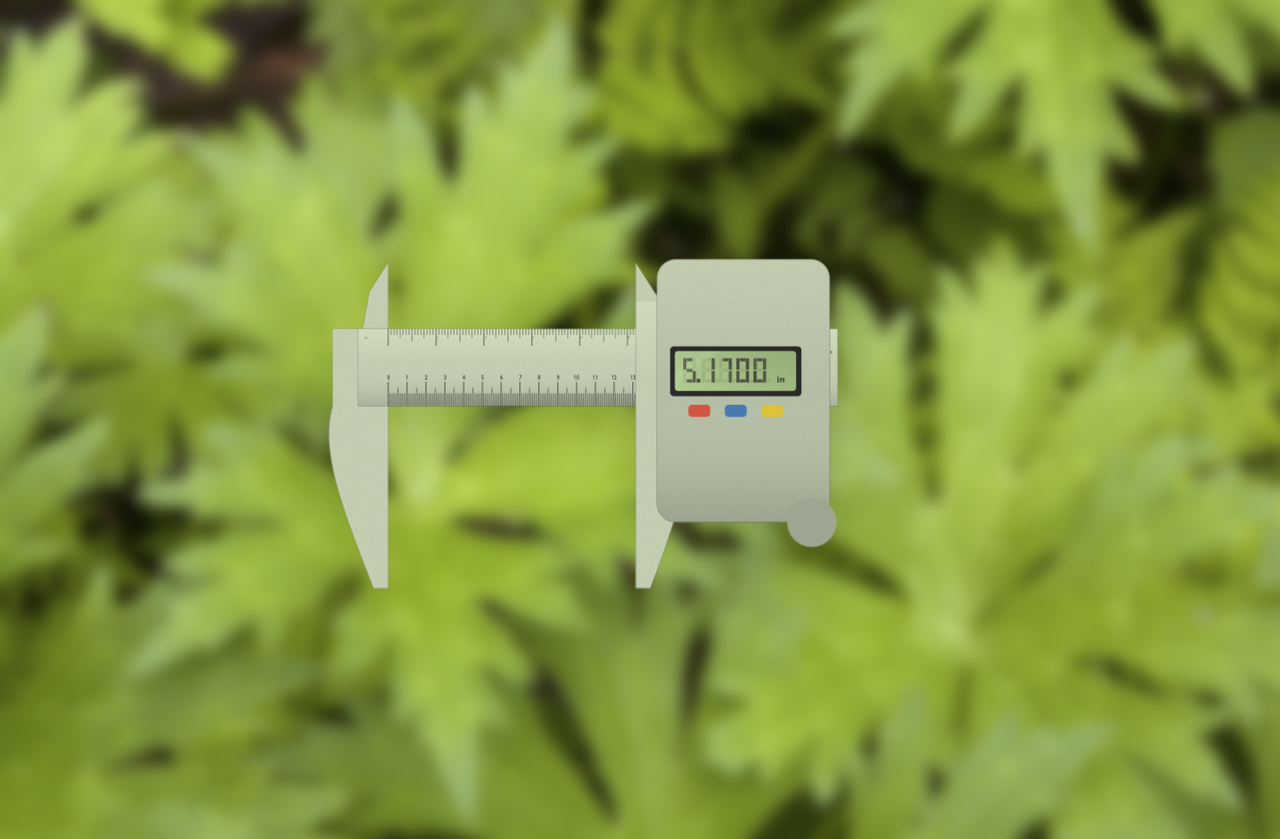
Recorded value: {"value": 5.1700, "unit": "in"}
